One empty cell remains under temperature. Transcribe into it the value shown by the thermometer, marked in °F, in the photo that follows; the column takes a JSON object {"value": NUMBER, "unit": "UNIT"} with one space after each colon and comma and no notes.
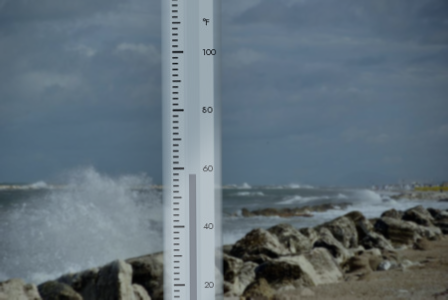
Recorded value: {"value": 58, "unit": "°F"}
